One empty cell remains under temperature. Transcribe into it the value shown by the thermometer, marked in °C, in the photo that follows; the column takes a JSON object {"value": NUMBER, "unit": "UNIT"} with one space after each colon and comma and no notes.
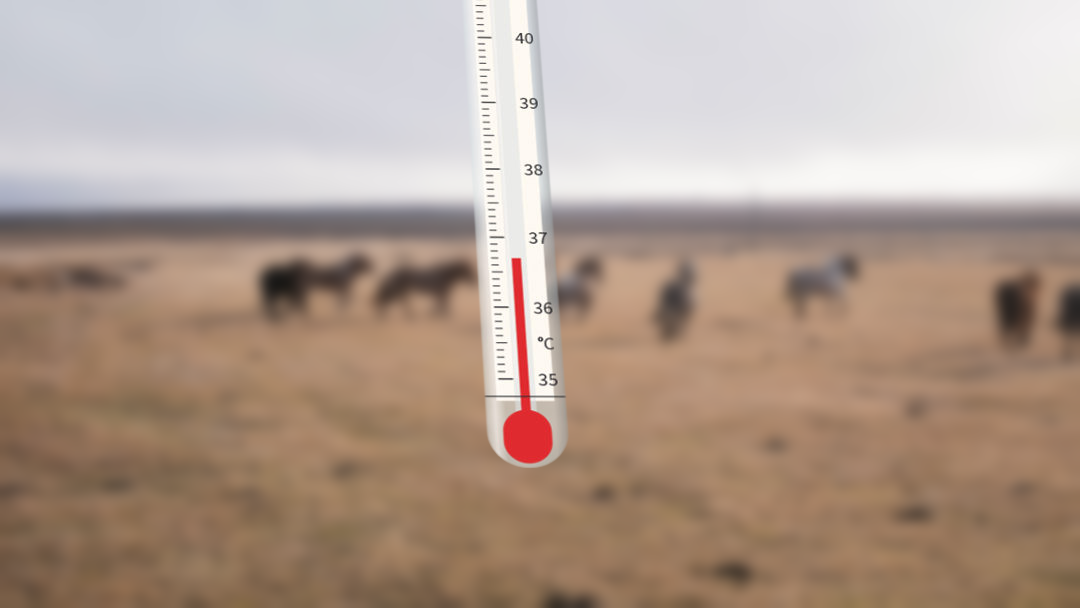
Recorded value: {"value": 36.7, "unit": "°C"}
